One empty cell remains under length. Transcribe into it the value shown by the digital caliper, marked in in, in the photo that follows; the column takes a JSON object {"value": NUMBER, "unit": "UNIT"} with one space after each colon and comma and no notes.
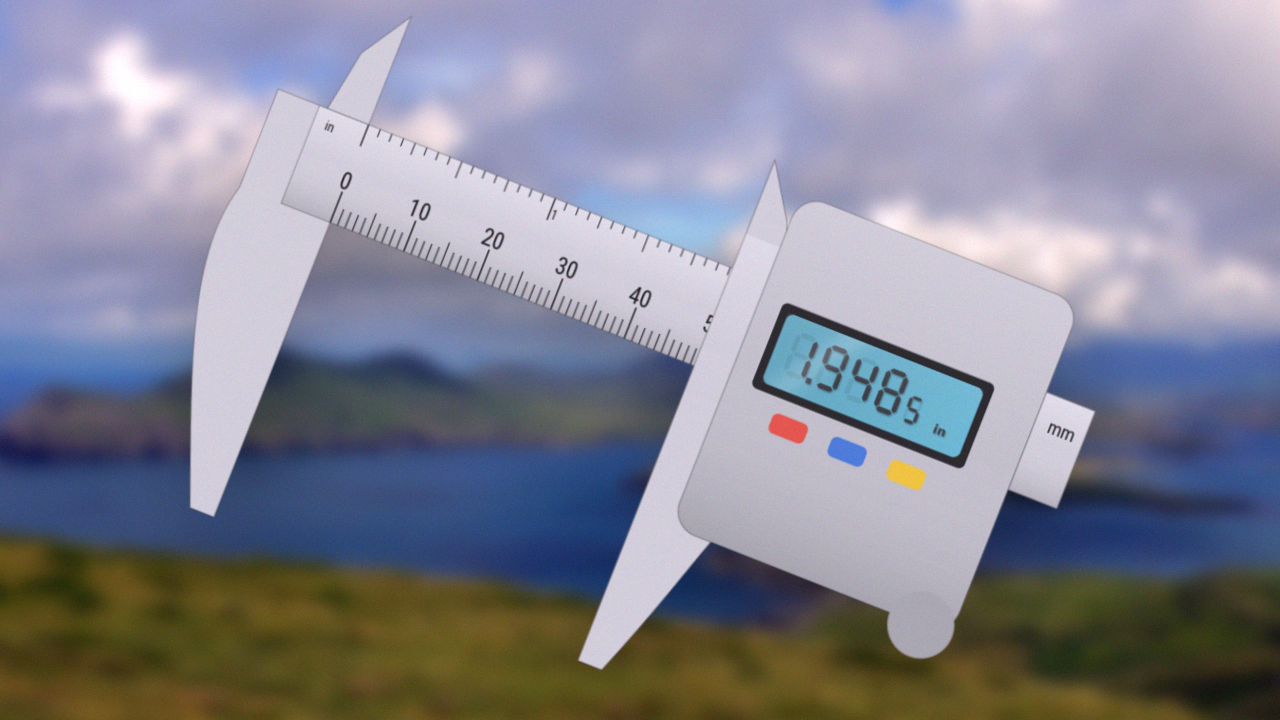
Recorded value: {"value": 1.9485, "unit": "in"}
